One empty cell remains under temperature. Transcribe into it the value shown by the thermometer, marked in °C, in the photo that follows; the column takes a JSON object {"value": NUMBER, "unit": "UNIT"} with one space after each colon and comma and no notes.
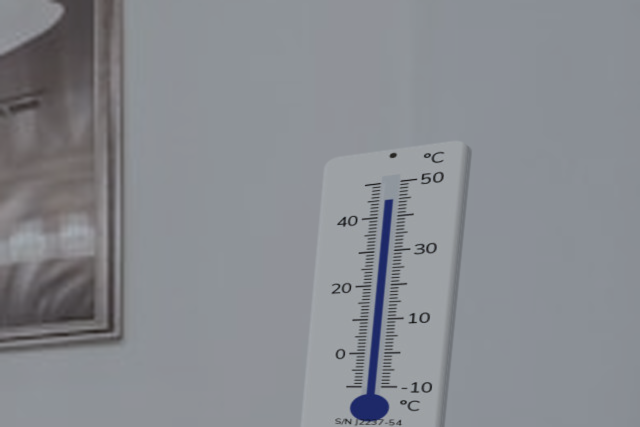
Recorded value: {"value": 45, "unit": "°C"}
